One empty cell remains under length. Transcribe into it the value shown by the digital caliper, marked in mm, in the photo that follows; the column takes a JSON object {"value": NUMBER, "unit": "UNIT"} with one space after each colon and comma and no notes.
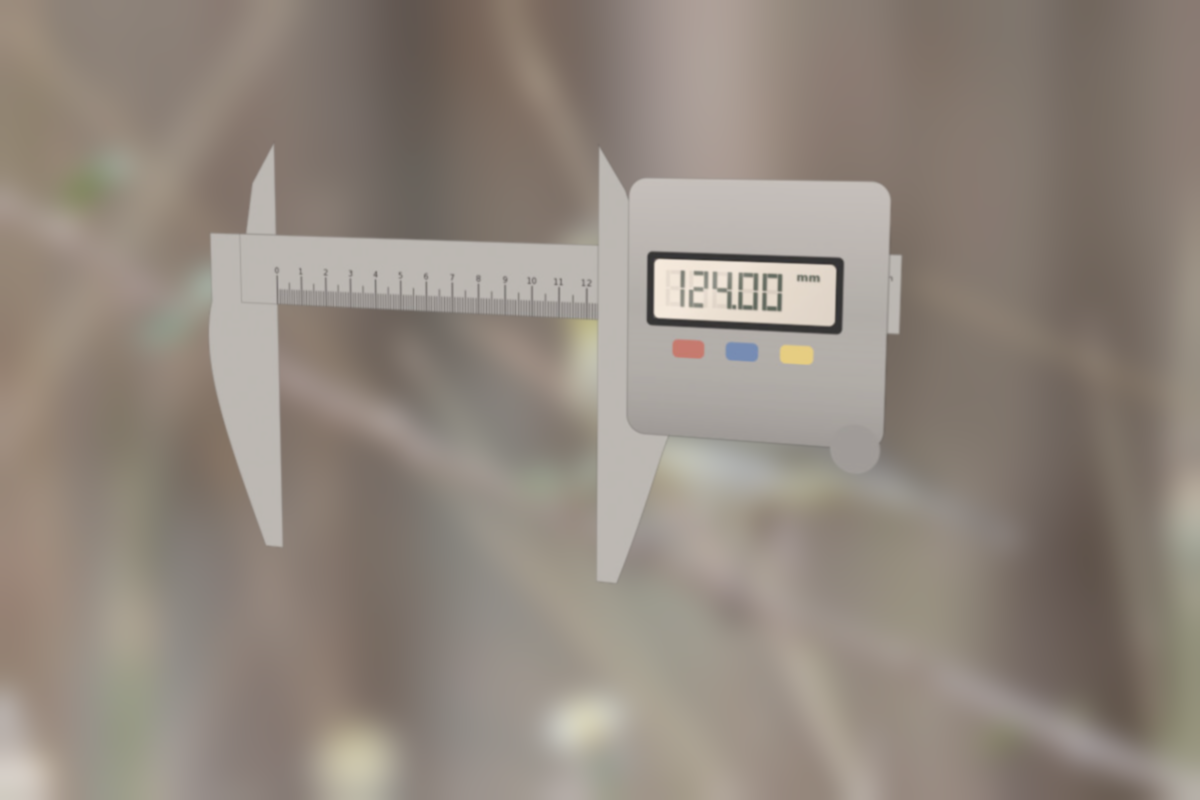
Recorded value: {"value": 124.00, "unit": "mm"}
